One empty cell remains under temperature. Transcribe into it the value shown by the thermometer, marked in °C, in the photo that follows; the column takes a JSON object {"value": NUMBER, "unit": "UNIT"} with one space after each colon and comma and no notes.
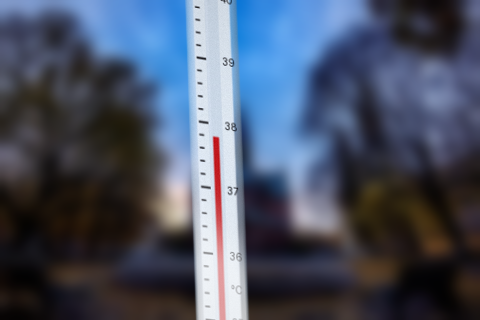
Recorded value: {"value": 37.8, "unit": "°C"}
